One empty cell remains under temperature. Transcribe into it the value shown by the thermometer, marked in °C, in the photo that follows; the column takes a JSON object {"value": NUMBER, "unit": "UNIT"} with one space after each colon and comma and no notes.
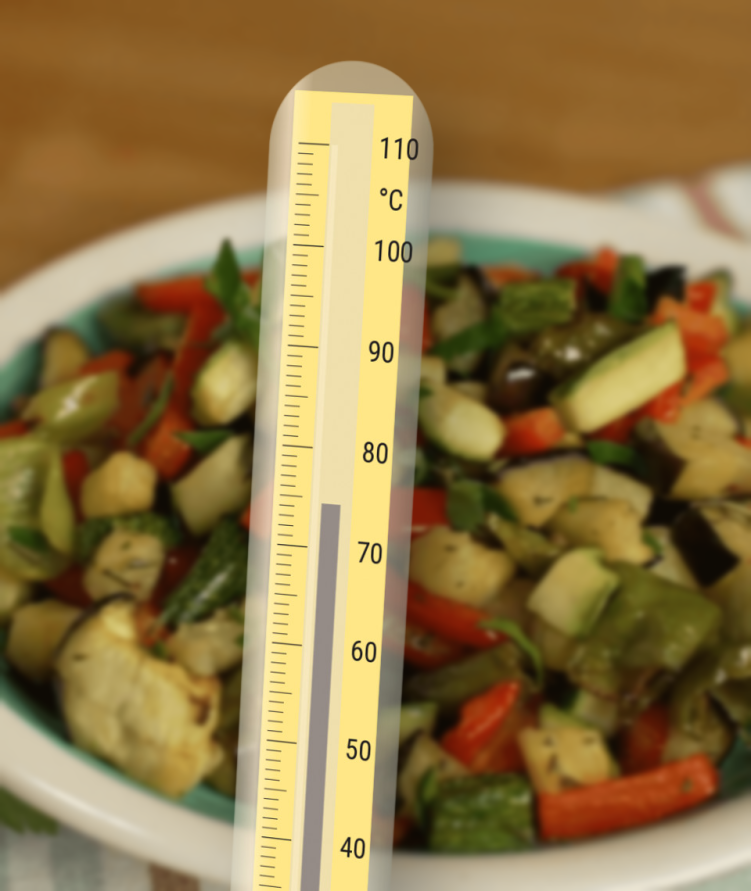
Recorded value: {"value": 74.5, "unit": "°C"}
